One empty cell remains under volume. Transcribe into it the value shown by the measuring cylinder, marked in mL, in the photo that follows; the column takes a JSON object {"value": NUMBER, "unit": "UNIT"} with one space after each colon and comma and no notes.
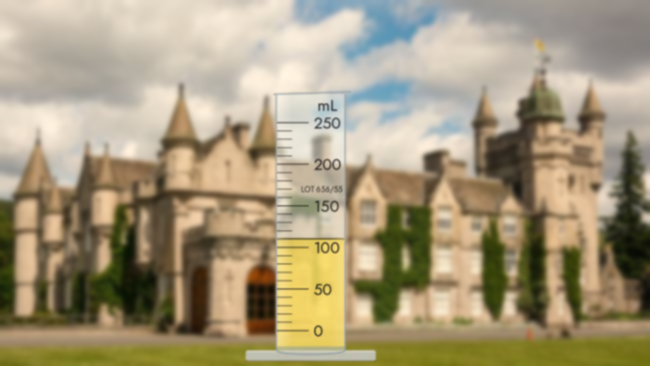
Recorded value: {"value": 110, "unit": "mL"}
